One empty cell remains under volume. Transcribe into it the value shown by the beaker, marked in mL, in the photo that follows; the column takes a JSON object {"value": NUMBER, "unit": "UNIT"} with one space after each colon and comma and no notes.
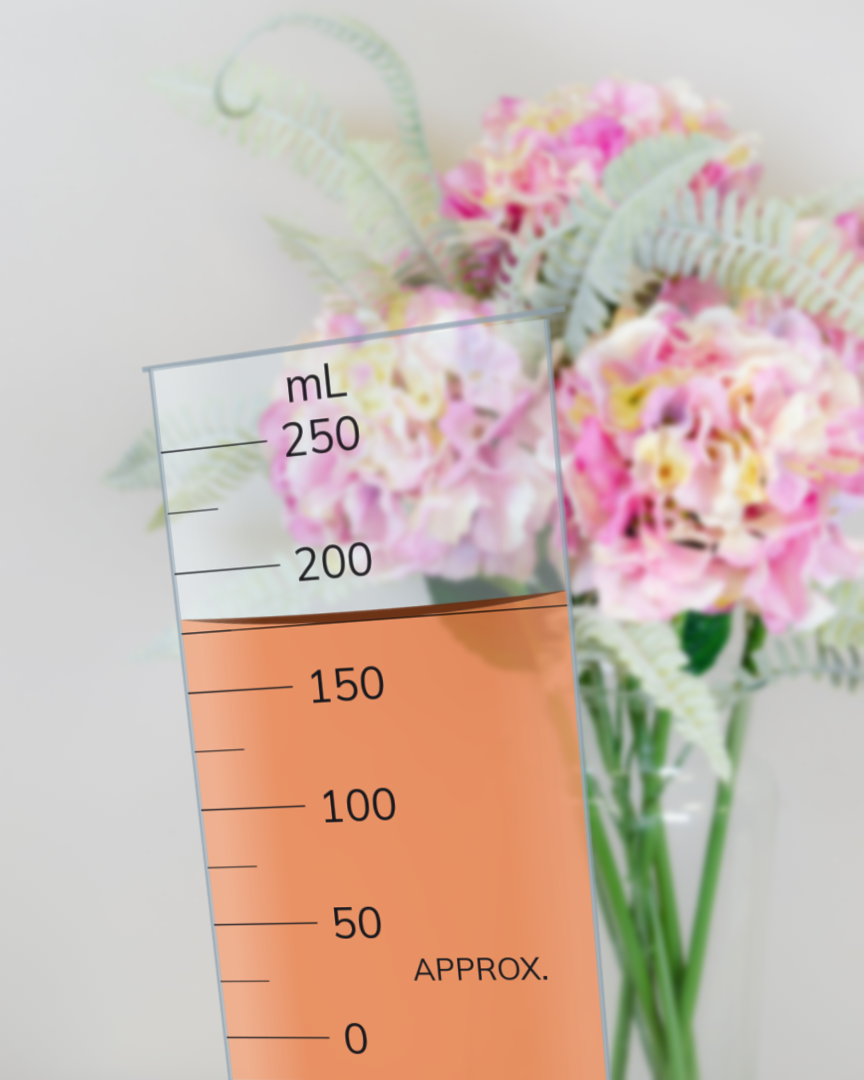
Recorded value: {"value": 175, "unit": "mL"}
